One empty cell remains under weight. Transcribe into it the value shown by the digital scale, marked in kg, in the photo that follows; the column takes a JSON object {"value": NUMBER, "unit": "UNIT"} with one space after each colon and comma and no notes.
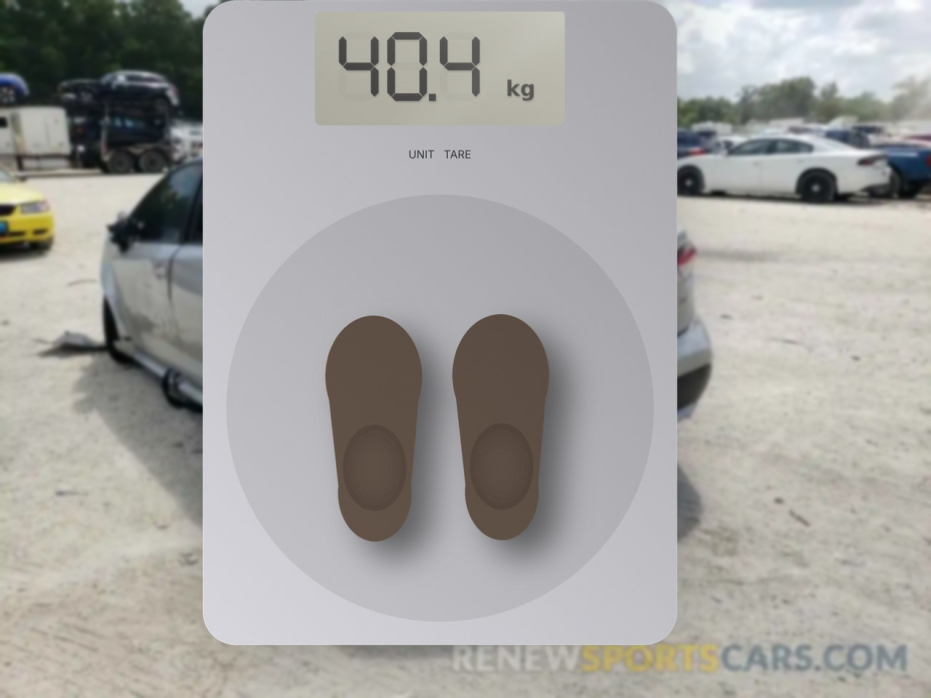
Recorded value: {"value": 40.4, "unit": "kg"}
